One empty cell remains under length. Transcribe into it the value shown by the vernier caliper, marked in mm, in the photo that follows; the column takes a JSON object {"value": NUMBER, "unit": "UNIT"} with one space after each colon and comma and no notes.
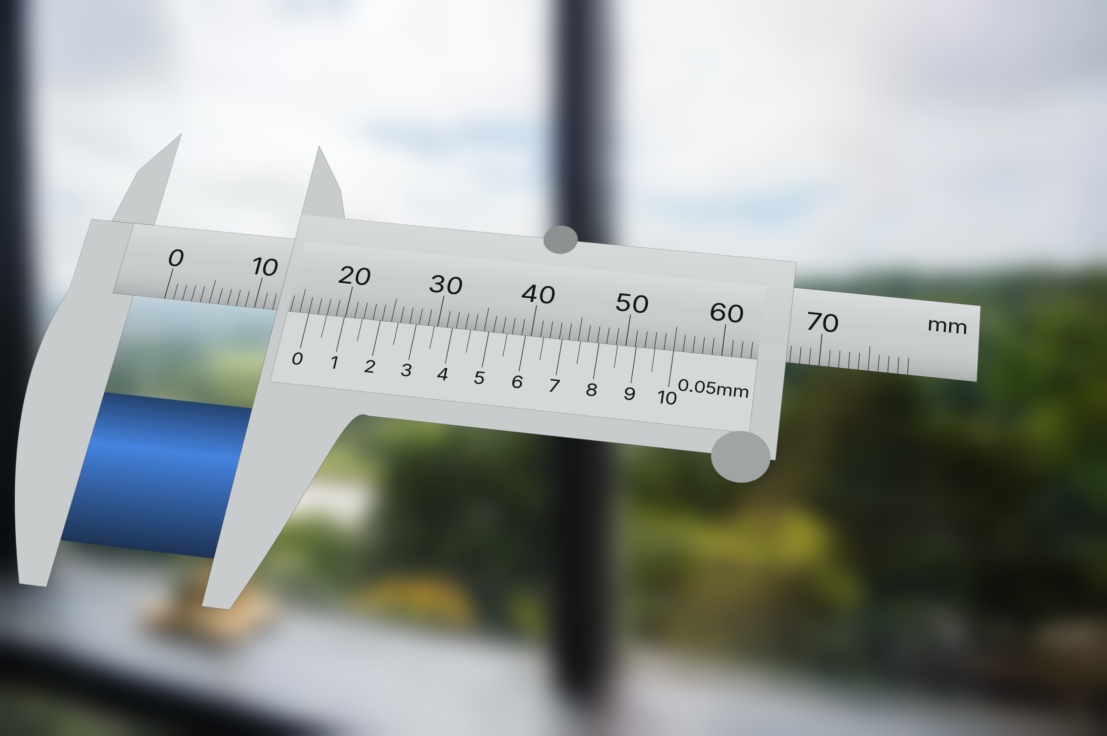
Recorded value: {"value": 16.0, "unit": "mm"}
